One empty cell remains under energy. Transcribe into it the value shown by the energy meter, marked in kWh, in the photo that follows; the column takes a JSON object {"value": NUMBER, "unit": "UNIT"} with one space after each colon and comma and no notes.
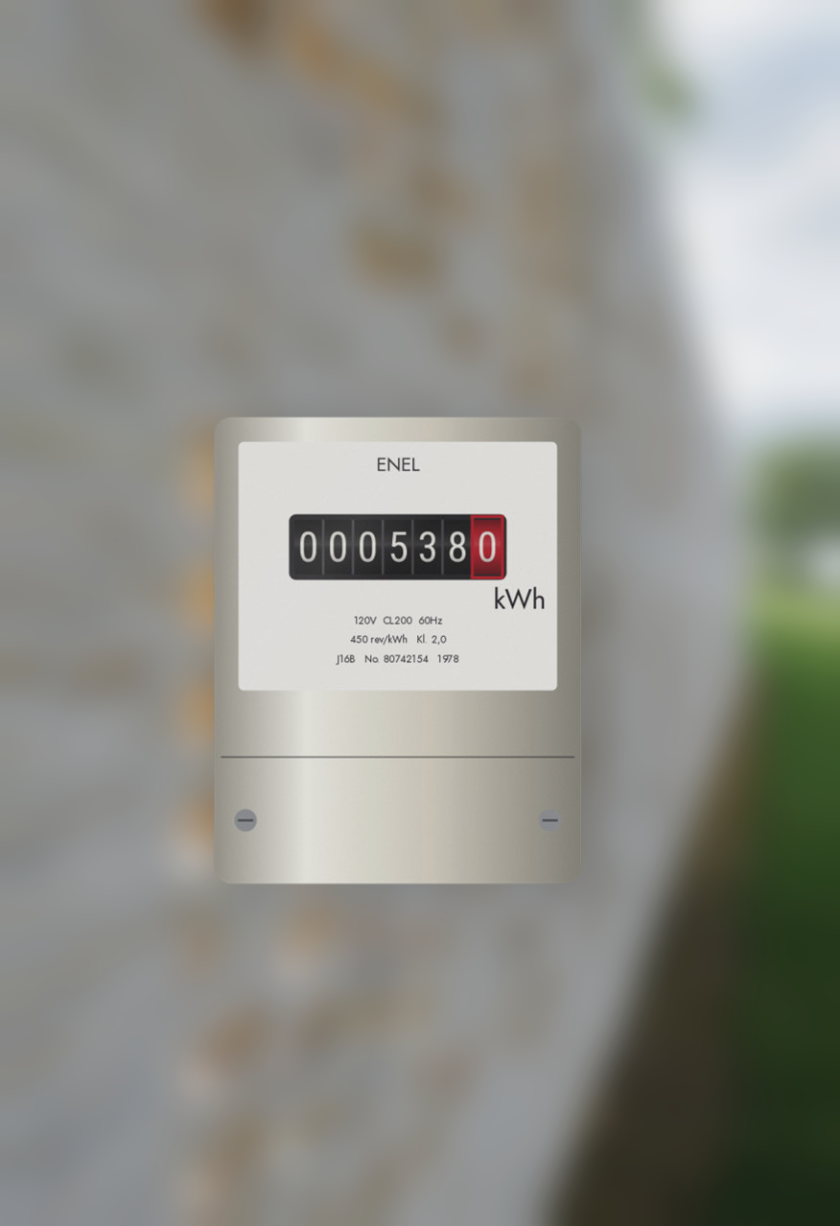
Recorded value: {"value": 538.0, "unit": "kWh"}
